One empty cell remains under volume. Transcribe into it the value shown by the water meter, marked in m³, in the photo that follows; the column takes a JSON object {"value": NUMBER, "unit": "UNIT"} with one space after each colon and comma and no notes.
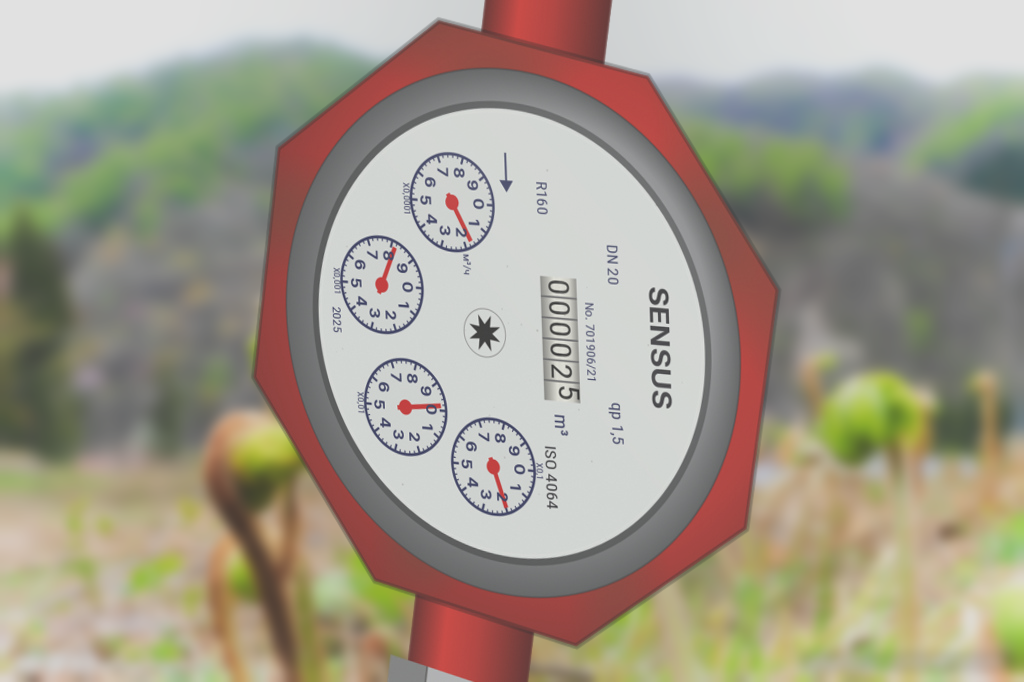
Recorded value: {"value": 25.1981, "unit": "m³"}
